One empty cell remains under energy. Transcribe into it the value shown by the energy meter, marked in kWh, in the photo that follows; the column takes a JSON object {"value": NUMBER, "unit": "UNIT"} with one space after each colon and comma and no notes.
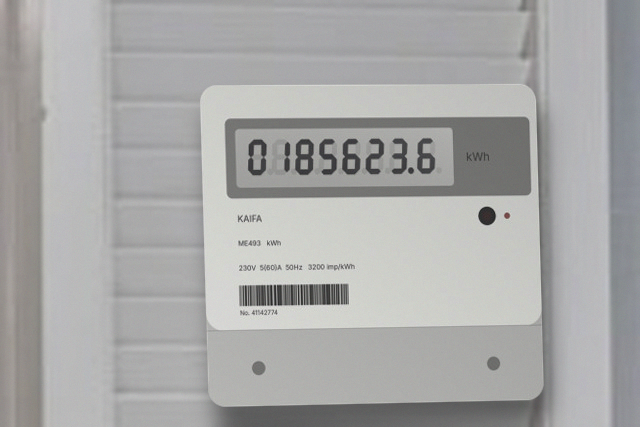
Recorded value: {"value": 185623.6, "unit": "kWh"}
